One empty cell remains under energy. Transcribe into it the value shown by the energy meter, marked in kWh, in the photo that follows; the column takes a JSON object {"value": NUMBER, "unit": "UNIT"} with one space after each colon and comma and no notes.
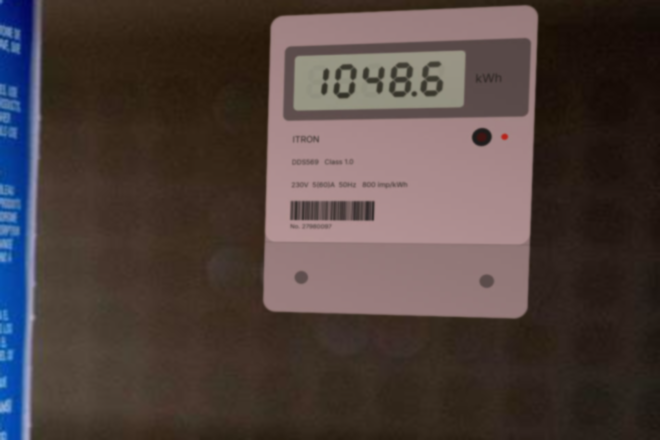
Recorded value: {"value": 1048.6, "unit": "kWh"}
